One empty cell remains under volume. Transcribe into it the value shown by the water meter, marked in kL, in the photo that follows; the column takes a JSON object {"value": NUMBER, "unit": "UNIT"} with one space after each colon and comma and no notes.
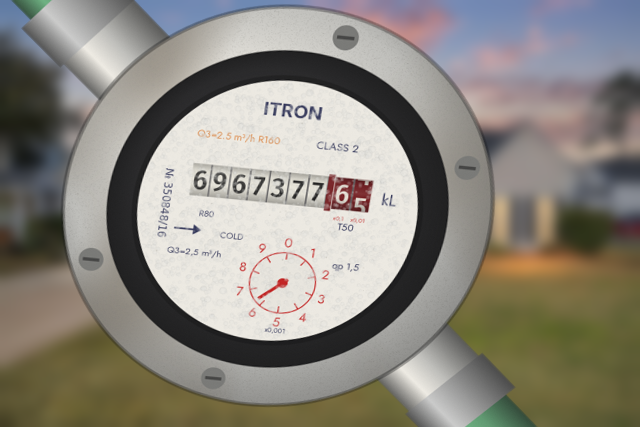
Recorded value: {"value": 6967377.646, "unit": "kL"}
